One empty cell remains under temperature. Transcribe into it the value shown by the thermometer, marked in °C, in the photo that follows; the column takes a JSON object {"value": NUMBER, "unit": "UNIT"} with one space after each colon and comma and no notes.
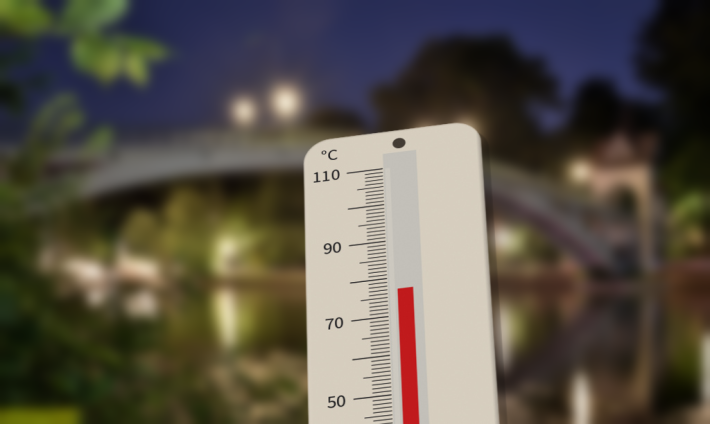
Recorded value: {"value": 77, "unit": "°C"}
